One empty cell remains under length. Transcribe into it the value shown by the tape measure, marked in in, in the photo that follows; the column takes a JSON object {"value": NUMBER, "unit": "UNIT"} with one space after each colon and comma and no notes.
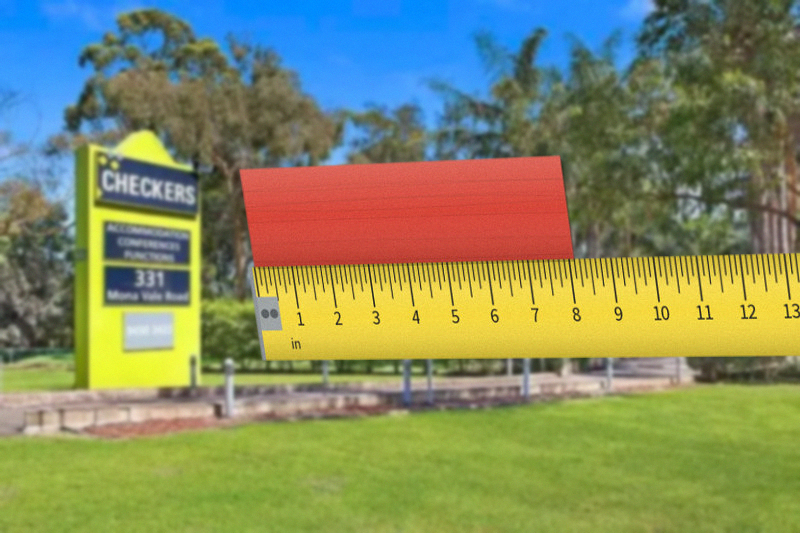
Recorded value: {"value": 8.125, "unit": "in"}
